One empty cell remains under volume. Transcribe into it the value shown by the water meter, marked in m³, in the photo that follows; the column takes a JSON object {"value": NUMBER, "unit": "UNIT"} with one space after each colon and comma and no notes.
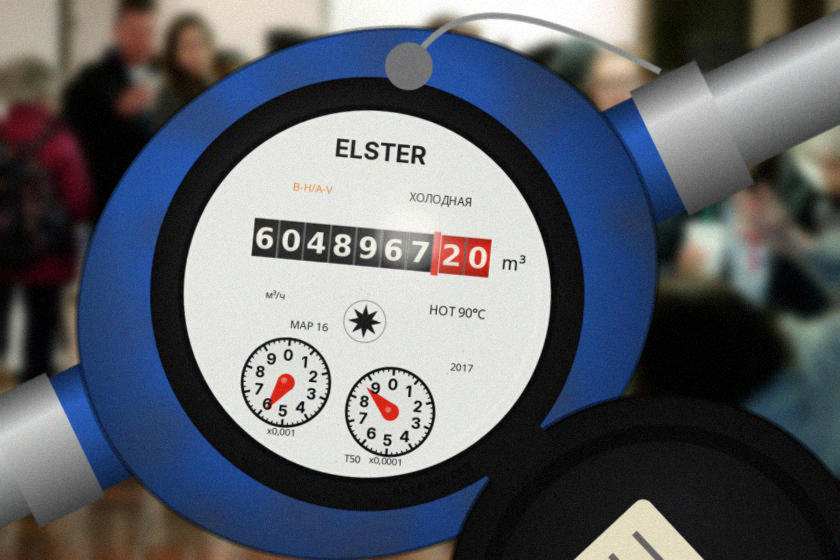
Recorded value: {"value": 6048967.2058, "unit": "m³"}
